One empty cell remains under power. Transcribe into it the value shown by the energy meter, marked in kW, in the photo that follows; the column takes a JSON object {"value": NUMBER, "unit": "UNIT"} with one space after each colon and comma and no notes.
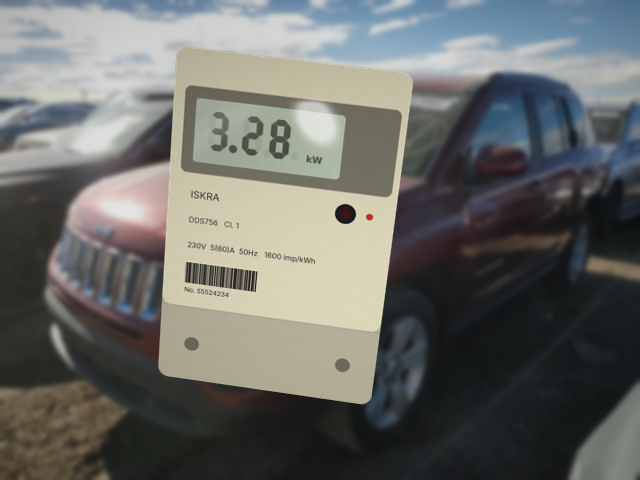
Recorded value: {"value": 3.28, "unit": "kW"}
